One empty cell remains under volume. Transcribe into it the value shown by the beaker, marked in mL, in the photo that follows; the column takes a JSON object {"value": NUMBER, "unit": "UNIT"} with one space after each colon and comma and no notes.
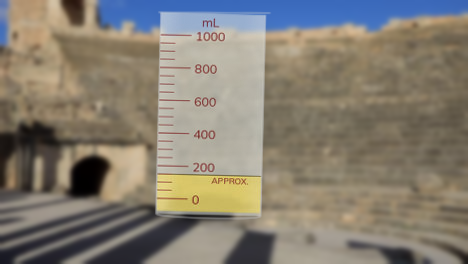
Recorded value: {"value": 150, "unit": "mL"}
